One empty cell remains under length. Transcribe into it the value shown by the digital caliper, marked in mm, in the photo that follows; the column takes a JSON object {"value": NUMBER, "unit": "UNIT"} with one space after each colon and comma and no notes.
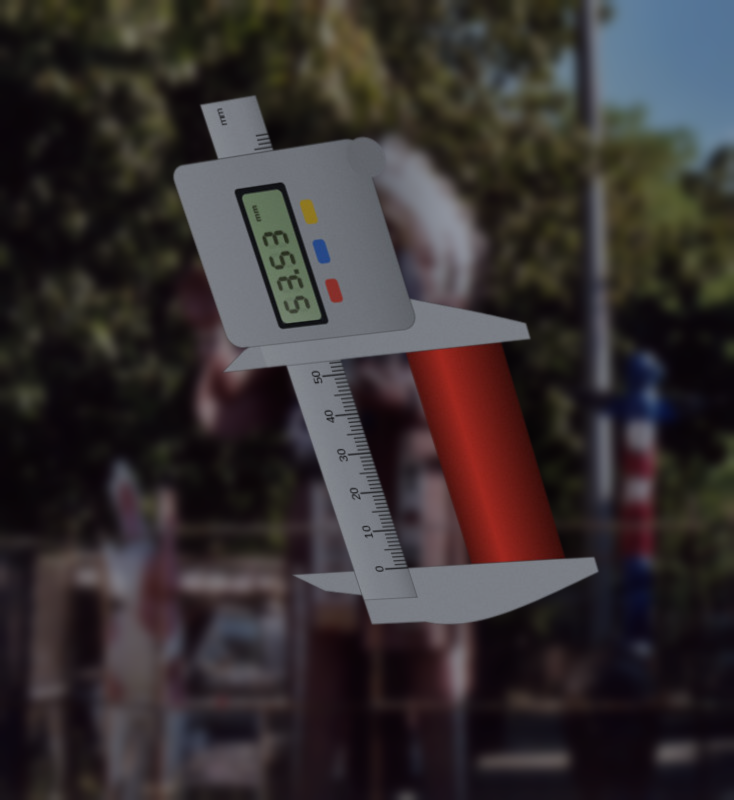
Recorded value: {"value": 53.53, "unit": "mm"}
